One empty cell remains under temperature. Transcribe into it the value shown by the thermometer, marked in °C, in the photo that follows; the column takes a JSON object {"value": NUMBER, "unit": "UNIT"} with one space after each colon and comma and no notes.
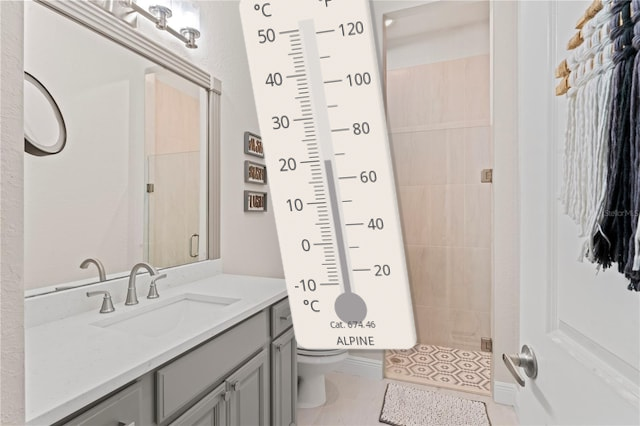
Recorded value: {"value": 20, "unit": "°C"}
